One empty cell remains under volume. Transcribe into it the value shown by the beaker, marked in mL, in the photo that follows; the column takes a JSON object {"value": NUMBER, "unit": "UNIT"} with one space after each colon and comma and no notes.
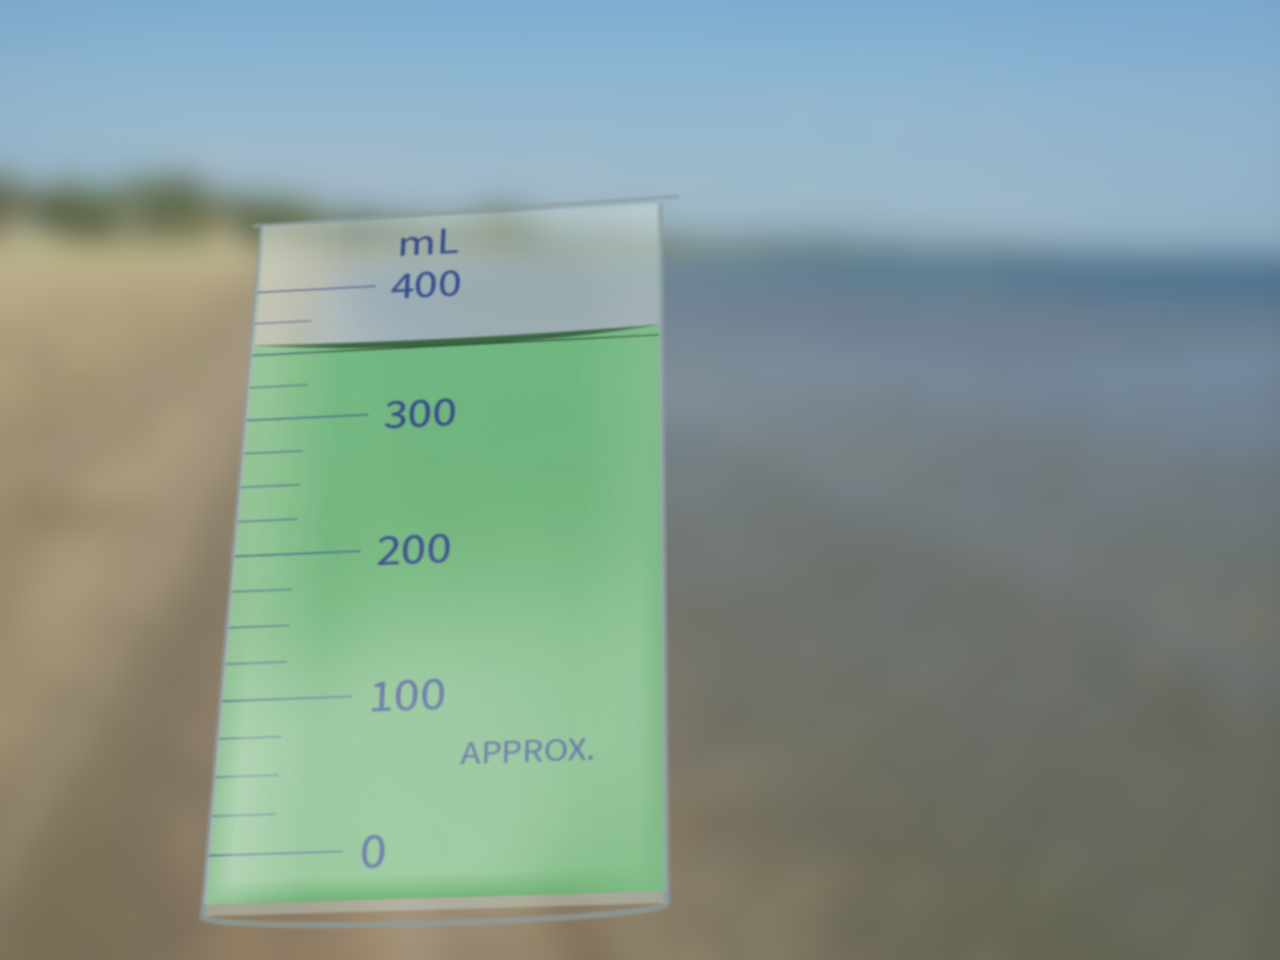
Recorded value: {"value": 350, "unit": "mL"}
